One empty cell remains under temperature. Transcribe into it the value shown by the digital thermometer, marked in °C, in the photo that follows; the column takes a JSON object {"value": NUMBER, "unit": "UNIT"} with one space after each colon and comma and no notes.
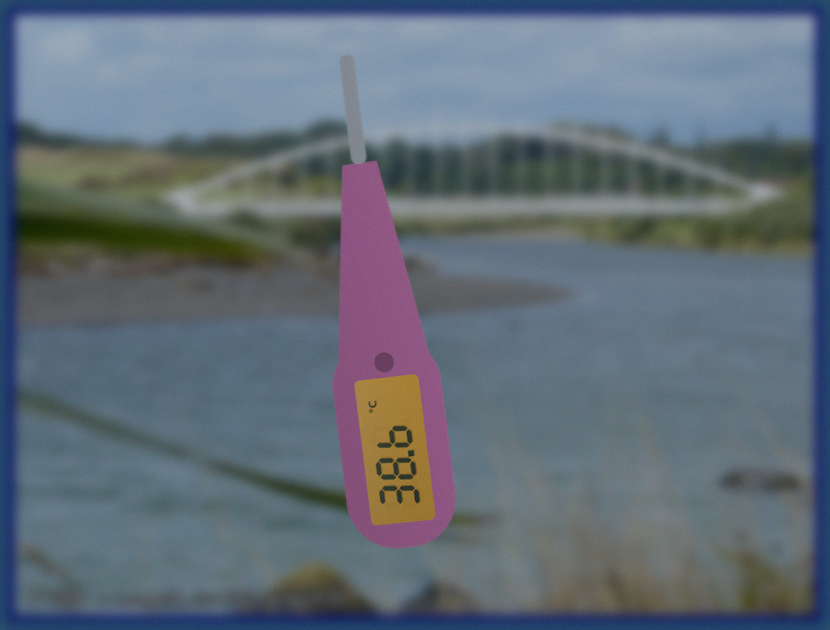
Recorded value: {"value": 38.6, "unit": "°C"}
